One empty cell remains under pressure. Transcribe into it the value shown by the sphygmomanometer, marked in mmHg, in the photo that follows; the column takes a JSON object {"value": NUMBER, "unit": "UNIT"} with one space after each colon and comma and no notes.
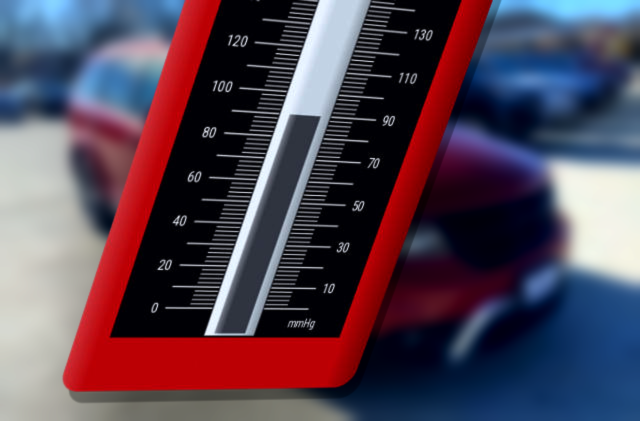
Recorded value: {"value": 90, "unit": "mmHg"}
